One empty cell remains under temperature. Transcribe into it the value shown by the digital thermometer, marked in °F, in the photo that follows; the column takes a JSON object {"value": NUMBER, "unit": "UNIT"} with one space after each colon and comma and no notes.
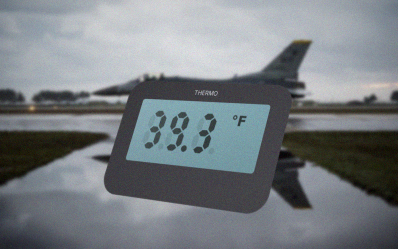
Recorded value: {"value": 39.3, "unit": "°F"}
